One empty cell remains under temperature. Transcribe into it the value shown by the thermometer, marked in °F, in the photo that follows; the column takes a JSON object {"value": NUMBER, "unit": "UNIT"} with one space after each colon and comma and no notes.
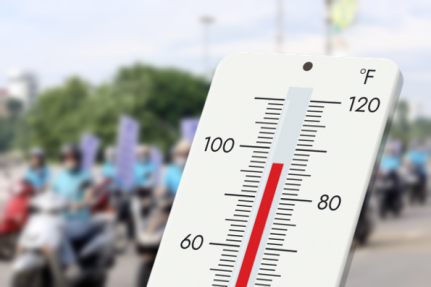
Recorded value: {"value": 94, "unit": "°F"}
